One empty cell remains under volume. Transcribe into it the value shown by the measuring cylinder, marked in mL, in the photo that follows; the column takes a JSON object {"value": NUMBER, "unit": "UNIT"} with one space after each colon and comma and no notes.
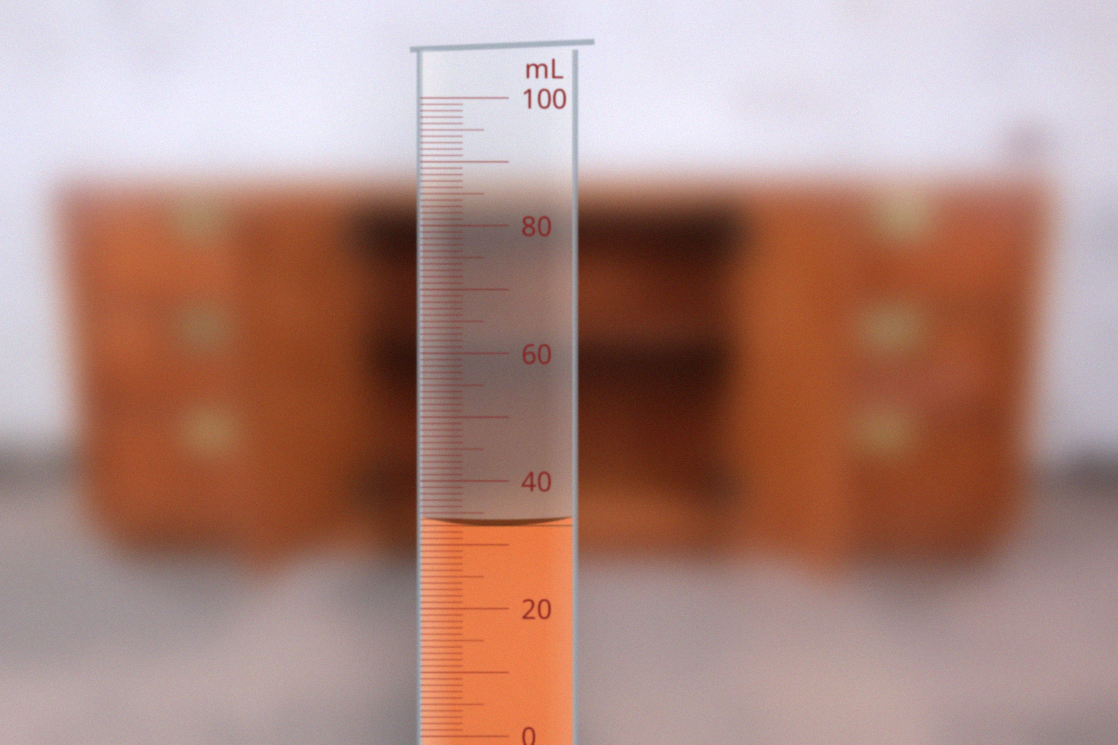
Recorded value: {"value": 33, "unit": "mL"}
